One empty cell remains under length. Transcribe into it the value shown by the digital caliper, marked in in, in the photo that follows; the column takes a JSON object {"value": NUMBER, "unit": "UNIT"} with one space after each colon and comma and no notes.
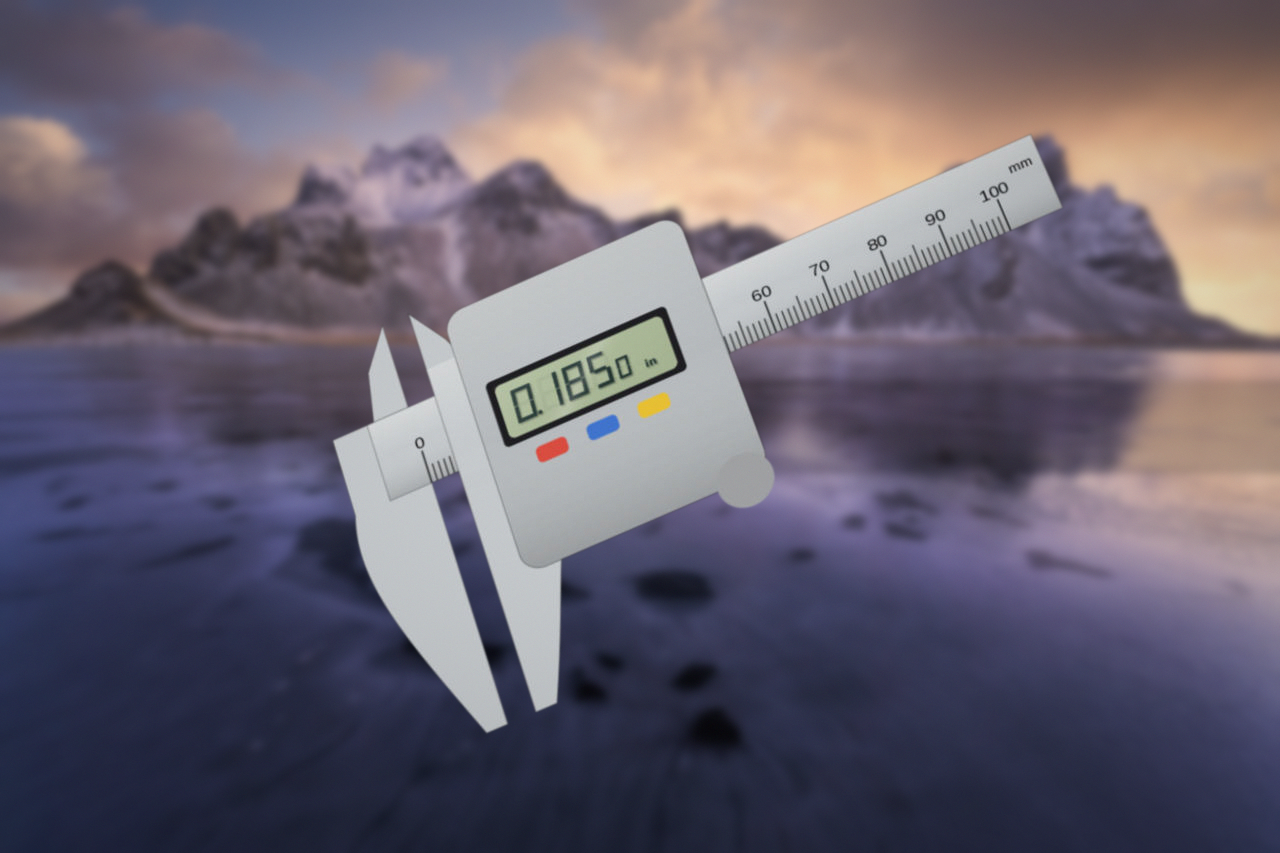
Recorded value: {"value": 0.1850, "unit": "in"}
